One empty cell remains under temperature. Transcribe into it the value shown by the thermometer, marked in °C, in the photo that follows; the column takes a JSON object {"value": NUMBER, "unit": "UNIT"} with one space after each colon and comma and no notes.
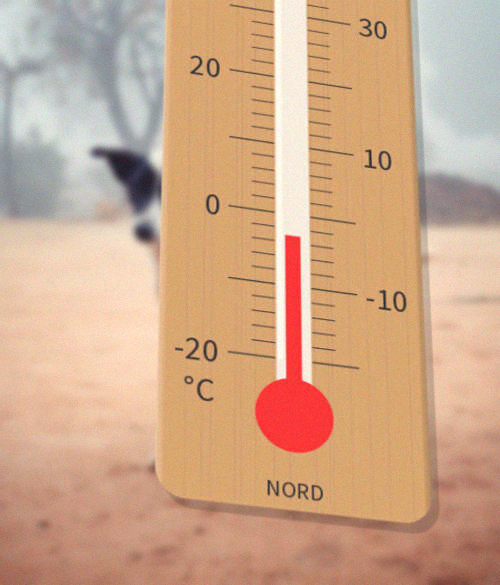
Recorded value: {"value": -3, "unit": "°C"}
